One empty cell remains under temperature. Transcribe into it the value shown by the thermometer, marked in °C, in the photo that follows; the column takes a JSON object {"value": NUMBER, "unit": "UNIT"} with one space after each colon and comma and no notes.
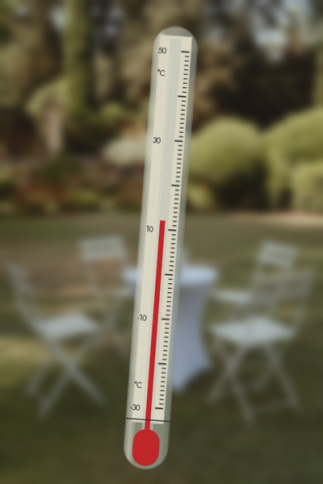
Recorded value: {"value": 12, "unit": "°C"}
